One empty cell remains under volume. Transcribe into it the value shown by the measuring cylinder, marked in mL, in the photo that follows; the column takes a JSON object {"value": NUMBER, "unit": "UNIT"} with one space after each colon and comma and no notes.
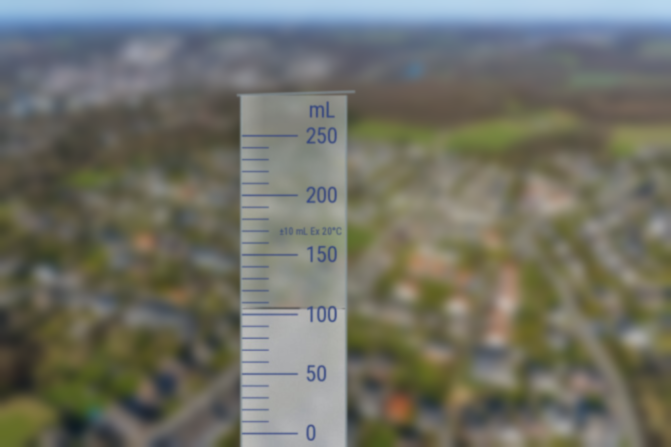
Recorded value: {"value": 105, "unit": "mL"}
